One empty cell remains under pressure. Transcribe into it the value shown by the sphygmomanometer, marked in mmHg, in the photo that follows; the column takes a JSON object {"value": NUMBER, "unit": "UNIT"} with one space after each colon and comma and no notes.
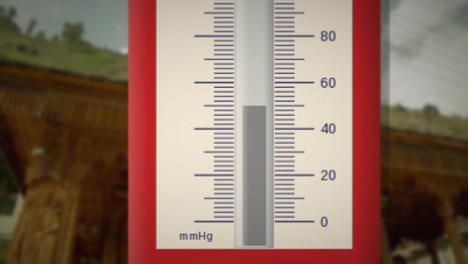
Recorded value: {"value": 50, "unit": "mmHg"}
